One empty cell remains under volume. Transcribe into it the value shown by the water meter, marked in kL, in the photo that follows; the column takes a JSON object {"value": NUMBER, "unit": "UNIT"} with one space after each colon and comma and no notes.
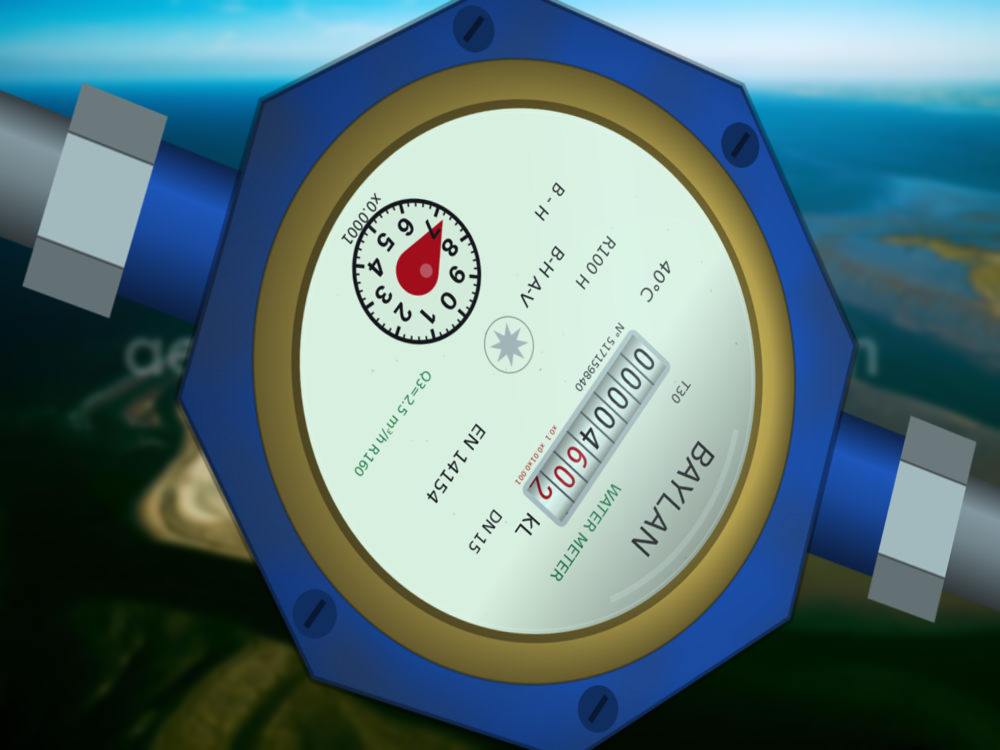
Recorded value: {"value": 4.6017, "unit": "kL"}
